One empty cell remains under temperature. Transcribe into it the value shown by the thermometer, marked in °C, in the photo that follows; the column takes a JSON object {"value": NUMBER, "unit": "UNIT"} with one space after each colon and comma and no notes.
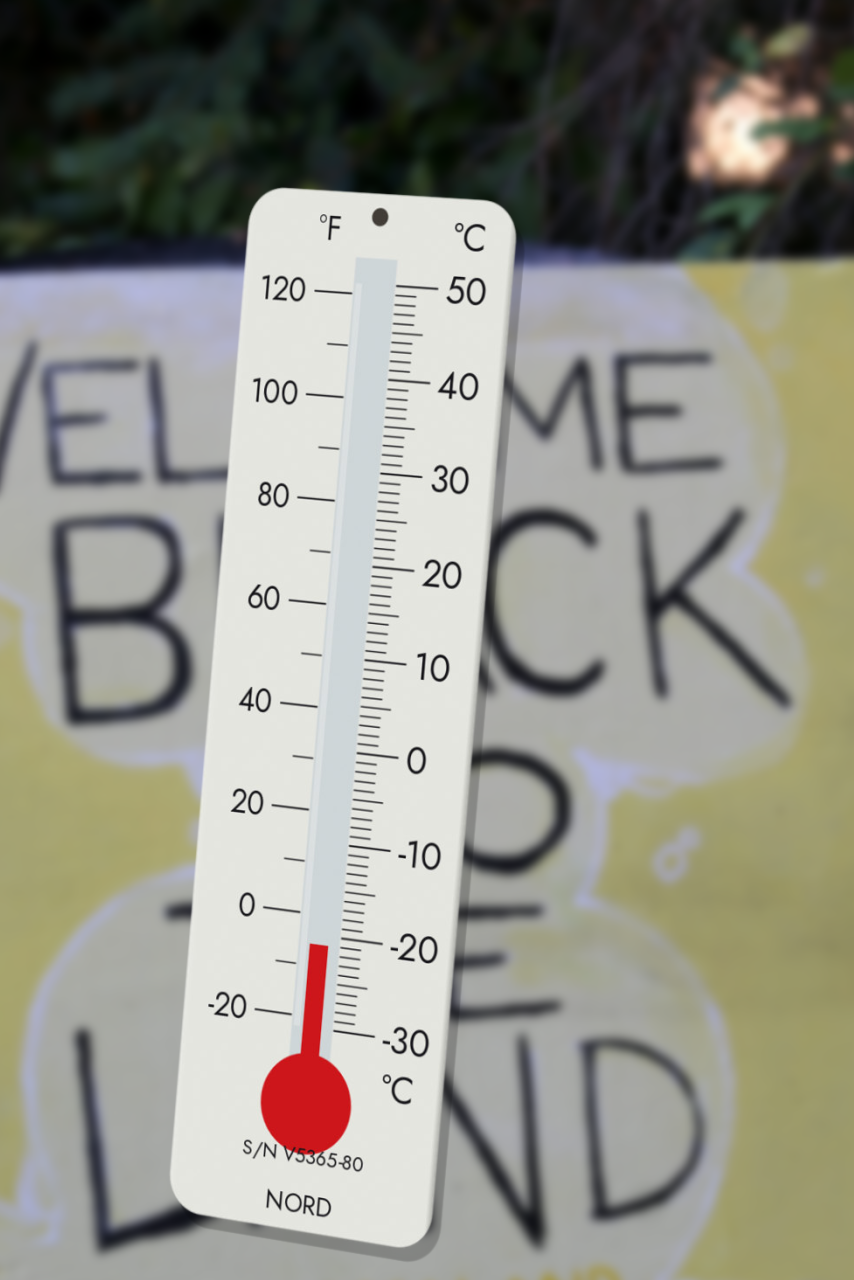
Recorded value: {"value": -21, "unit": "°C"}
